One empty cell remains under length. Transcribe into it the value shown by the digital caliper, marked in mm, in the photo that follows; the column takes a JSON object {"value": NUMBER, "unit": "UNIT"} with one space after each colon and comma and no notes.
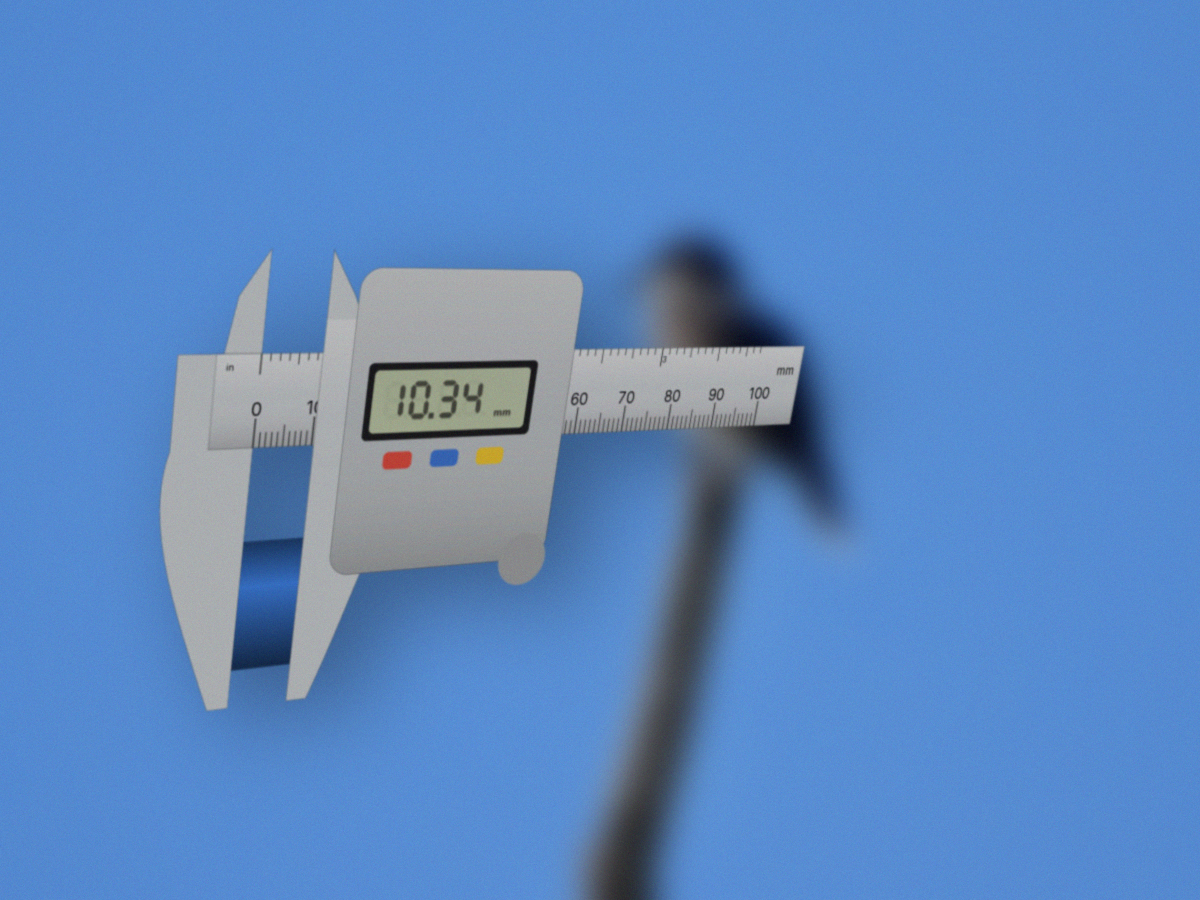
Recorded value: {"value": 10.34, "unit": "mm"}
